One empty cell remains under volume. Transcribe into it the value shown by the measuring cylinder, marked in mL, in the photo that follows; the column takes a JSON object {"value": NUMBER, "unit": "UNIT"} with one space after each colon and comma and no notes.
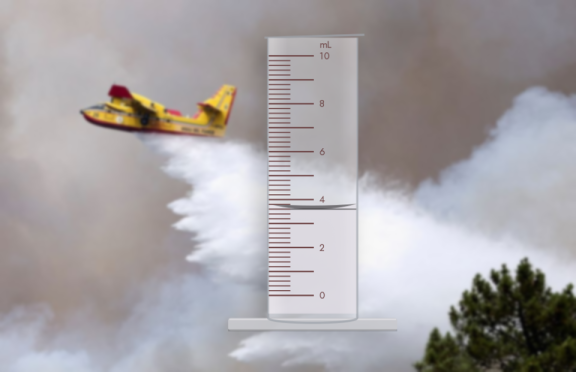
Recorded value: {"value": 3.6, "unit": "mL"}
